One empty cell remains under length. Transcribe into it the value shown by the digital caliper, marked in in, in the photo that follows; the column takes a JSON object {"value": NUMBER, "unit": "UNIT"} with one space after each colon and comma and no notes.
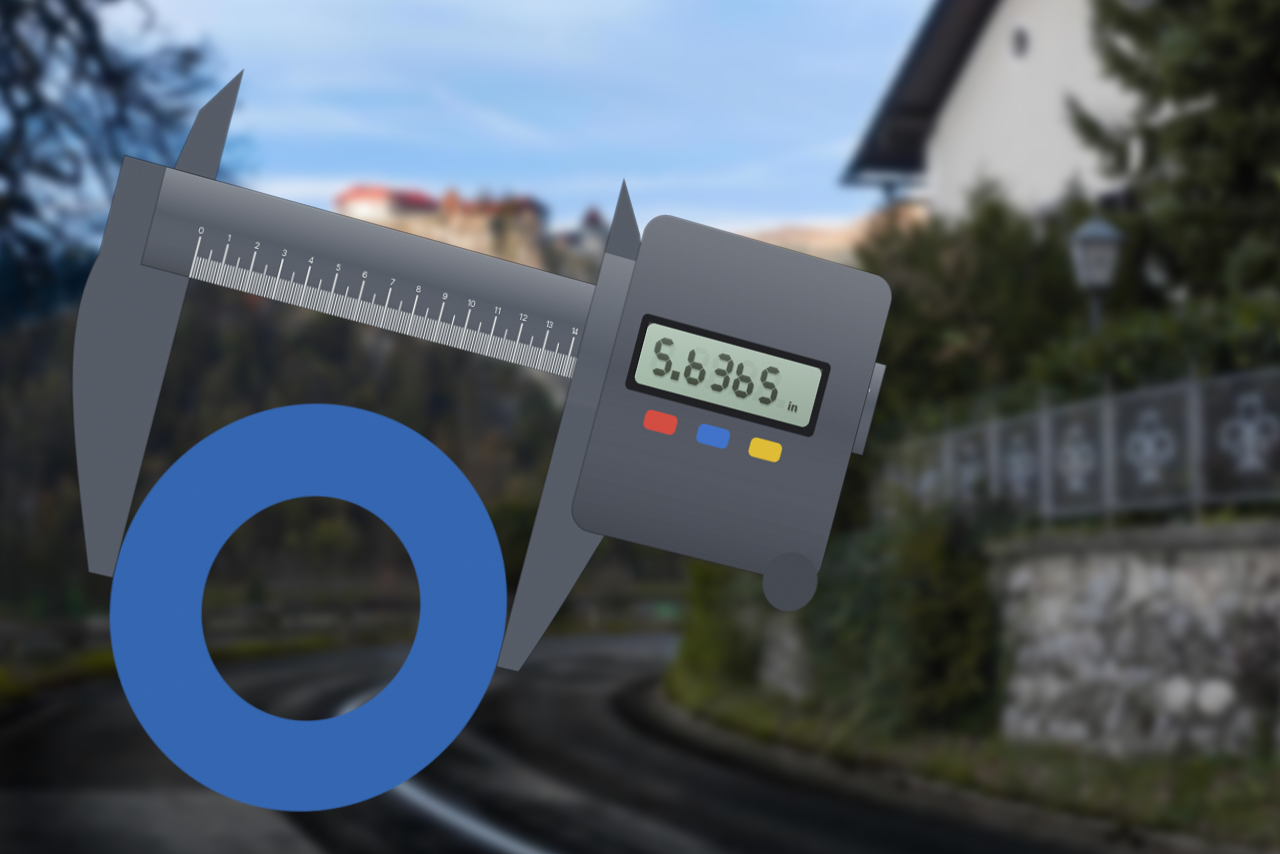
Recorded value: {"value": 5.6365, "unit": "in"}
